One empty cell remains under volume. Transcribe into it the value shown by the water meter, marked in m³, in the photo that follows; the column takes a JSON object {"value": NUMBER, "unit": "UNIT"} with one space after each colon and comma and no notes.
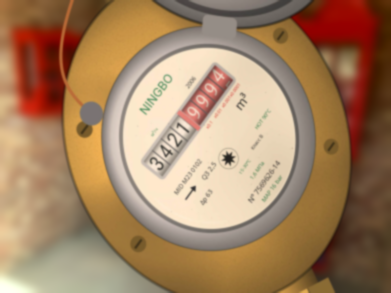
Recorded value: {"value": 3421.9994, "unit": "m³"}
